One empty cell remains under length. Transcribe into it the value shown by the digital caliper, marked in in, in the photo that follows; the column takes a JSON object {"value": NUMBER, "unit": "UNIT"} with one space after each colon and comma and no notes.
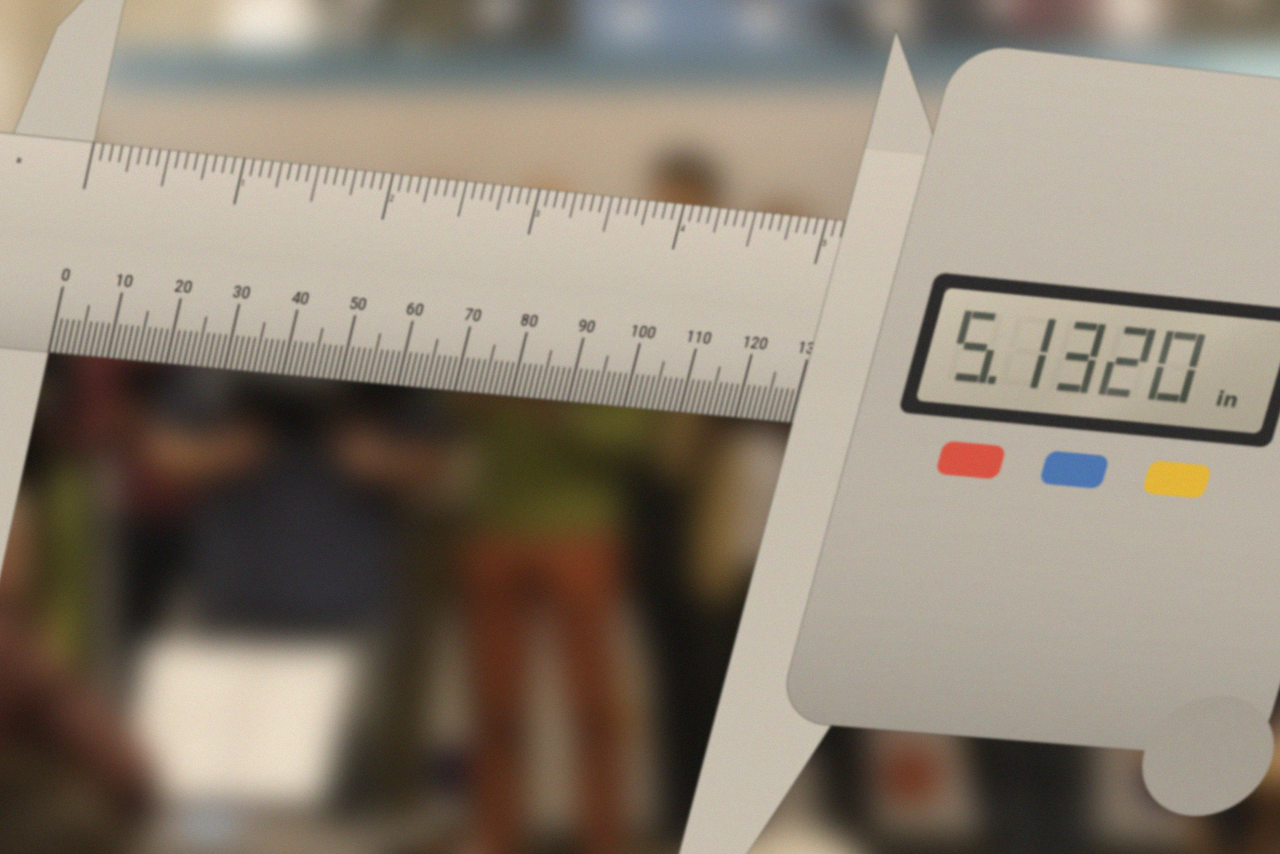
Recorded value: {"value": 5.1320, "unit": "in"}
